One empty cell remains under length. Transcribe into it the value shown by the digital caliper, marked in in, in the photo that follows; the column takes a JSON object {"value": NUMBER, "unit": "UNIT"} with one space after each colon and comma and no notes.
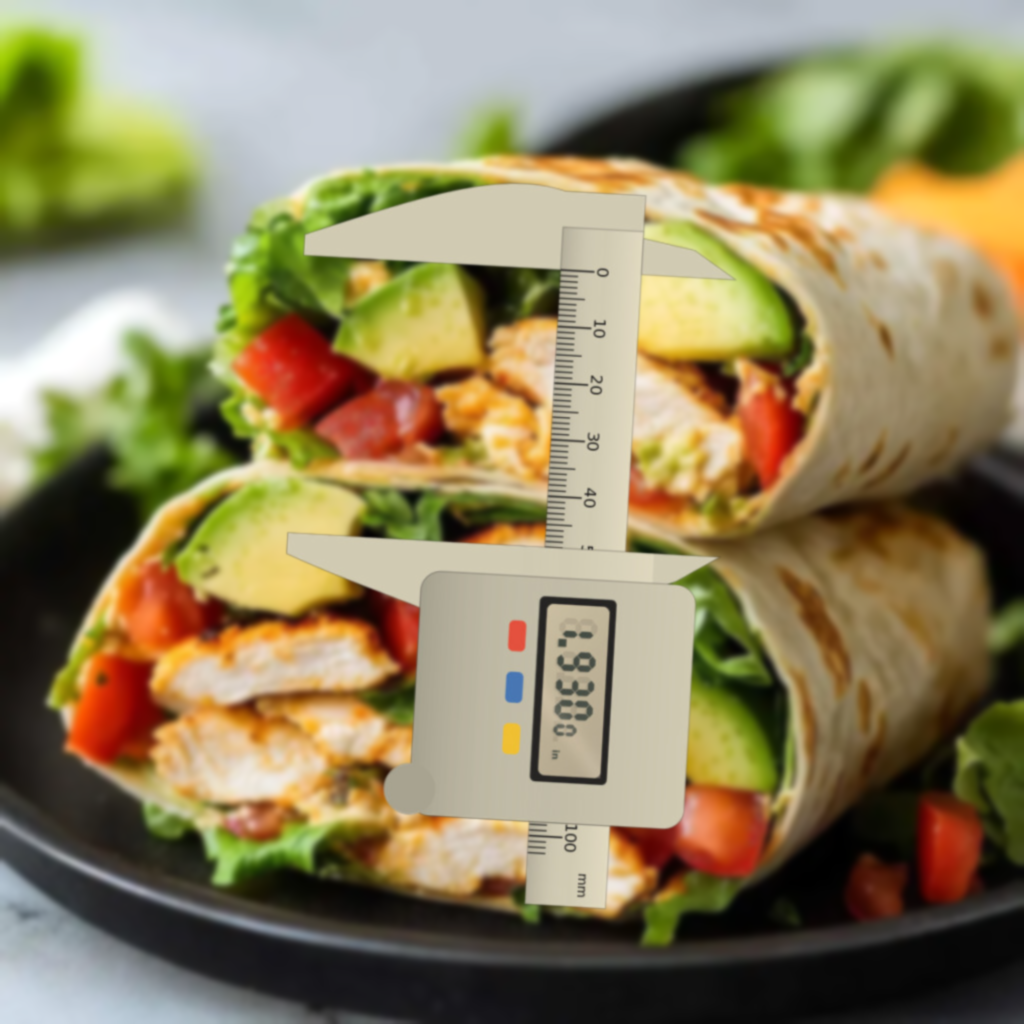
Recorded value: {"value": 1.9300, "unit": "in"}
